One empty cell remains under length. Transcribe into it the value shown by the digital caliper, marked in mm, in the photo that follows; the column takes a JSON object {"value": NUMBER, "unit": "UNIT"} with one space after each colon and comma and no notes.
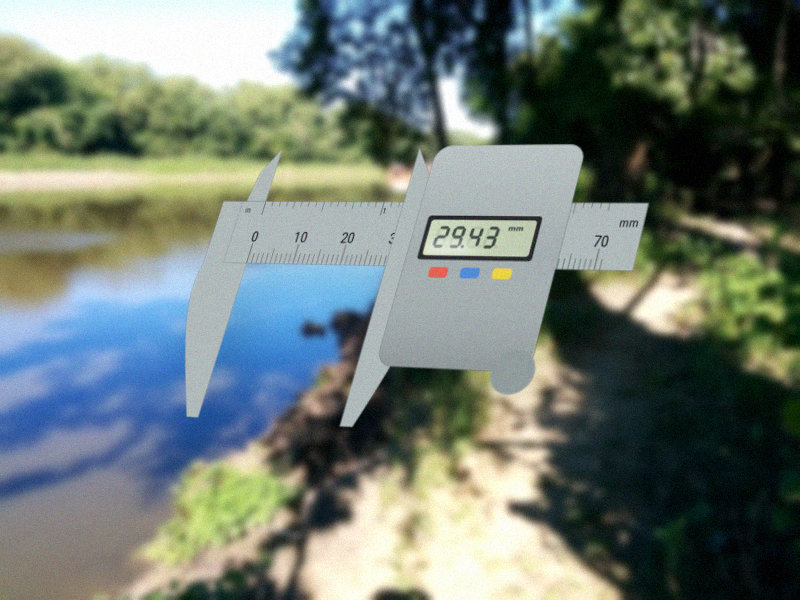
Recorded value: {"value": 29.43, "unit": "mm"}
